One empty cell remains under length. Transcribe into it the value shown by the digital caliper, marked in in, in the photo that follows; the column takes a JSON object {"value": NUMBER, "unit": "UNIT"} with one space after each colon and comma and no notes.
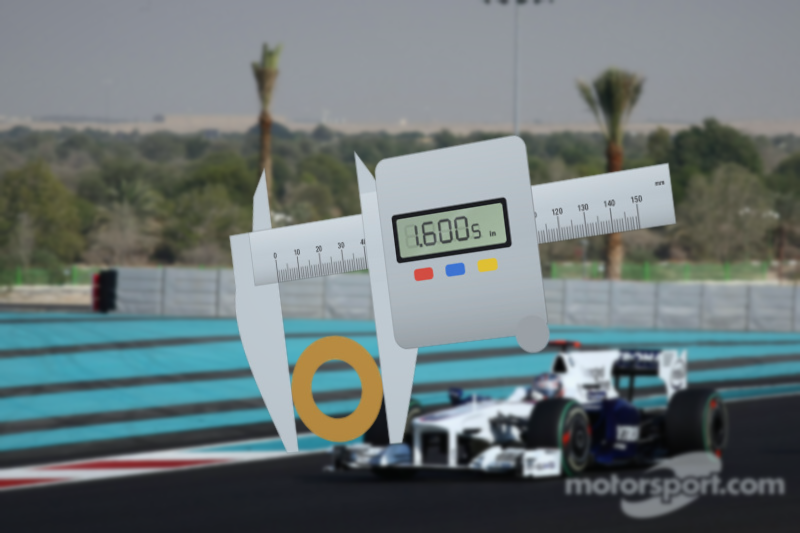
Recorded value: {"value": 1.6005, "unit": "in"}
